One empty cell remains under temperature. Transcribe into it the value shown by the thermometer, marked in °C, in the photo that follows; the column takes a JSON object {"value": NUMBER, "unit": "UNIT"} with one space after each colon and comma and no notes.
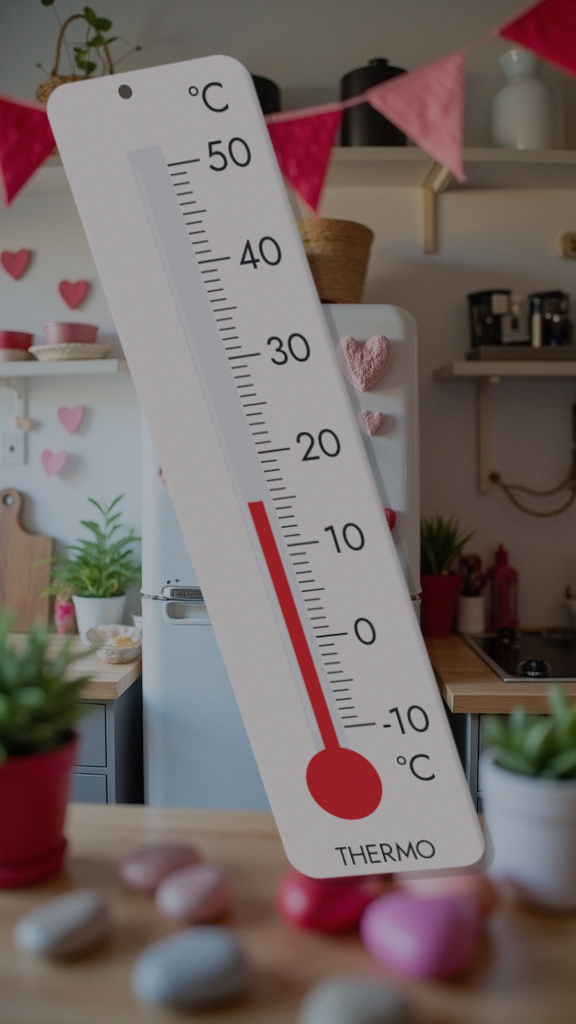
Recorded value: {"value": 15, "unit": "°C"}
